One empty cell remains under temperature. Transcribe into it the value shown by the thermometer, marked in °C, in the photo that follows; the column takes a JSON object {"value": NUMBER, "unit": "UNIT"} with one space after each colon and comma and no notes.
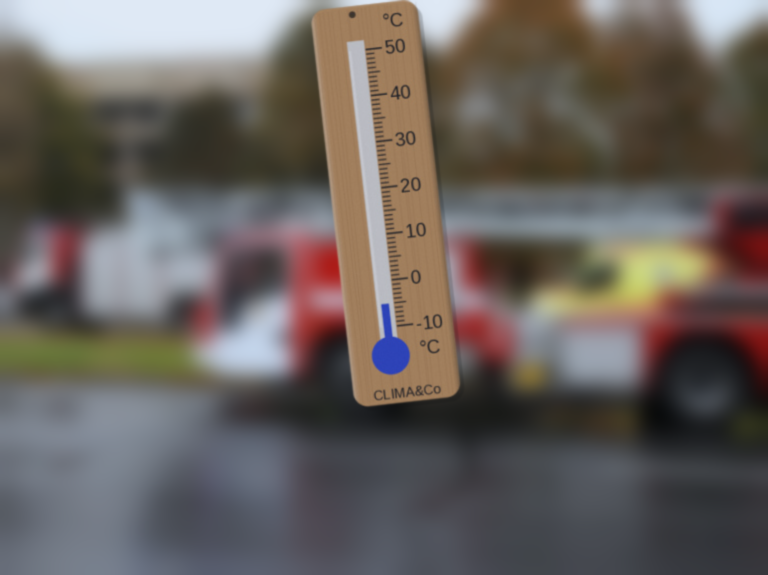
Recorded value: {"value": -5, "unit": "°C"}
